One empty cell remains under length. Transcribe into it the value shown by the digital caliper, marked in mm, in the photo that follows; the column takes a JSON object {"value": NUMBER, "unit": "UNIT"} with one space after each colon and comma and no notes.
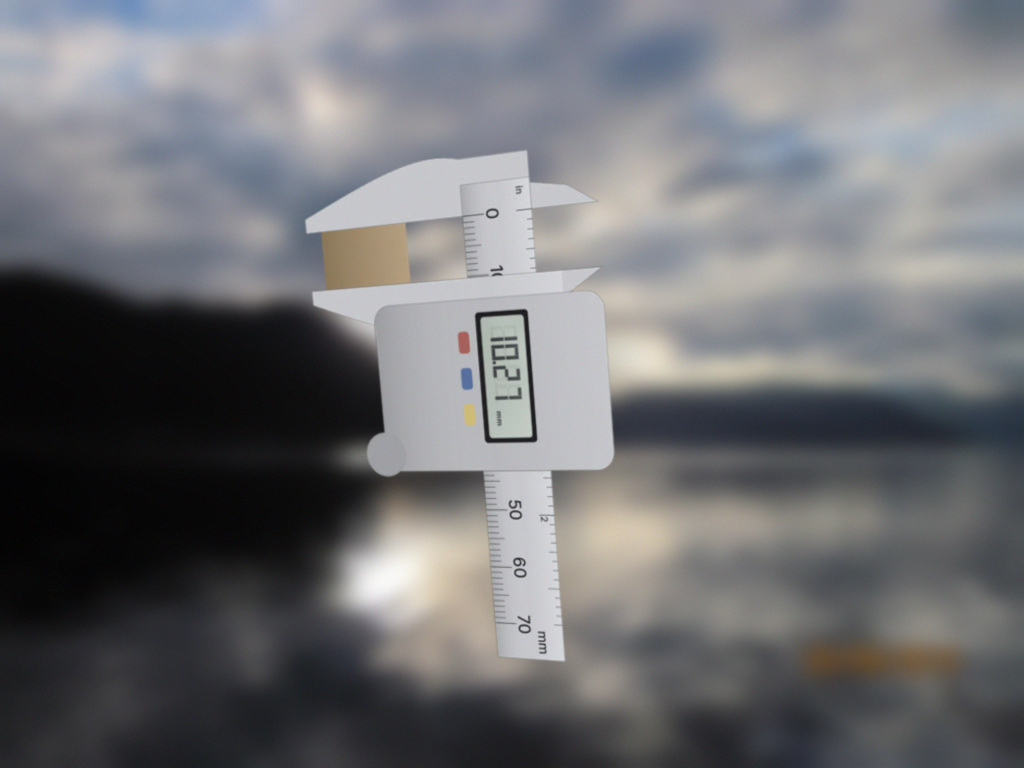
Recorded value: {"value": 10.27, "unit": "mm"}
